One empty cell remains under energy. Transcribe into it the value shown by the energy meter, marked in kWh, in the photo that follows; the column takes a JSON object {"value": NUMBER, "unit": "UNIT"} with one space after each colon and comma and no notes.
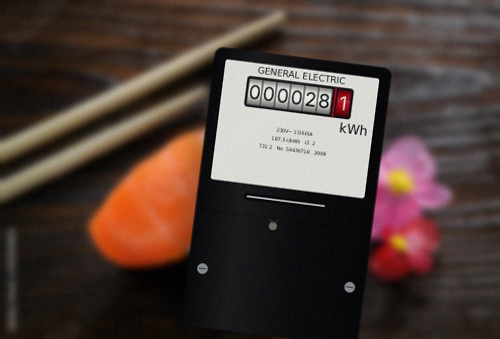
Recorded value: {"value": 28.1, "unit": "kWh"}
